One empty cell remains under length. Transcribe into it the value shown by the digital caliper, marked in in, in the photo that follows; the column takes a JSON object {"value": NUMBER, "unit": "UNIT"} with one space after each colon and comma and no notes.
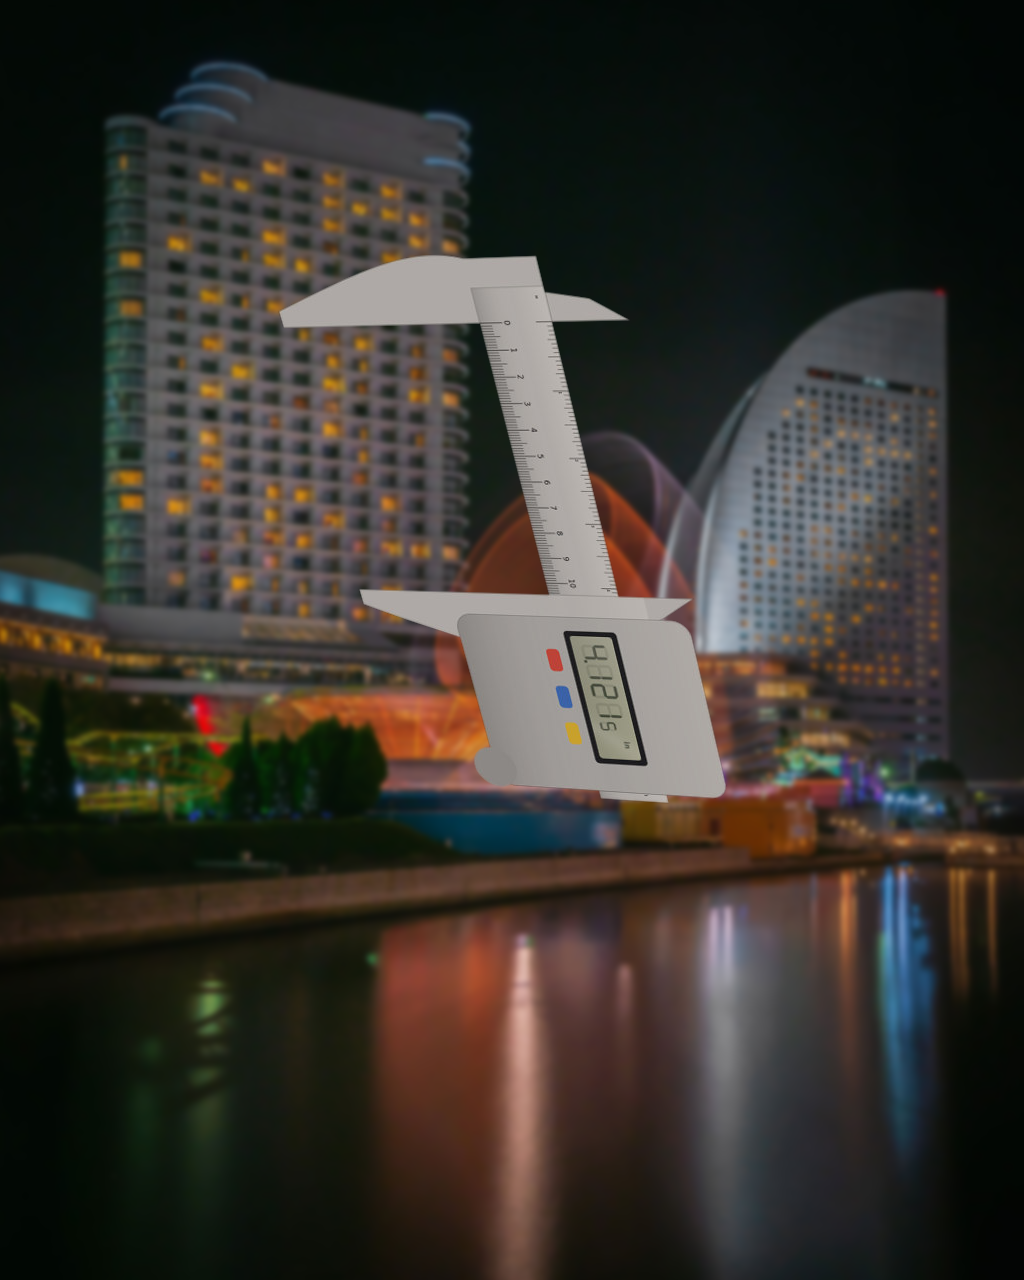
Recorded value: {"value": 4.1215, "unit": "in"}
